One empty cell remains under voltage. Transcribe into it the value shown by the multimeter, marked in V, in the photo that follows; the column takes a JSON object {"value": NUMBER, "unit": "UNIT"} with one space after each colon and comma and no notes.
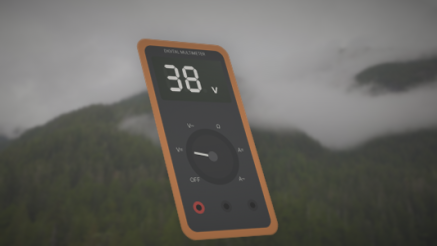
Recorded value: {"value": 38, "unit": "V"}
